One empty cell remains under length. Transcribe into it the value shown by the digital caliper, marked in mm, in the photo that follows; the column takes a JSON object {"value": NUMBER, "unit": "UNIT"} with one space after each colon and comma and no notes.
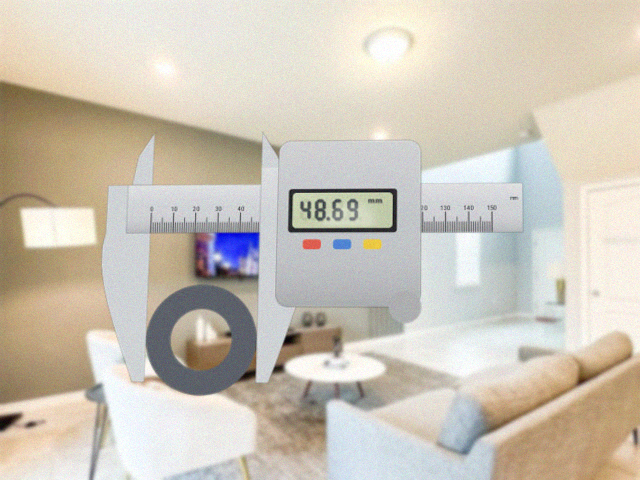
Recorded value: {"value": 48.69, "unit": "mm"}
